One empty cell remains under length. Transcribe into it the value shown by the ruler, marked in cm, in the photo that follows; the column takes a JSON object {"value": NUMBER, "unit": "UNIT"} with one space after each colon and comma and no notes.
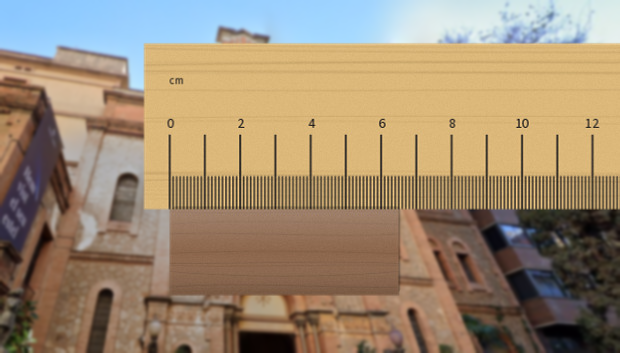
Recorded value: {"value": 6.5, "unit": "cm"}
